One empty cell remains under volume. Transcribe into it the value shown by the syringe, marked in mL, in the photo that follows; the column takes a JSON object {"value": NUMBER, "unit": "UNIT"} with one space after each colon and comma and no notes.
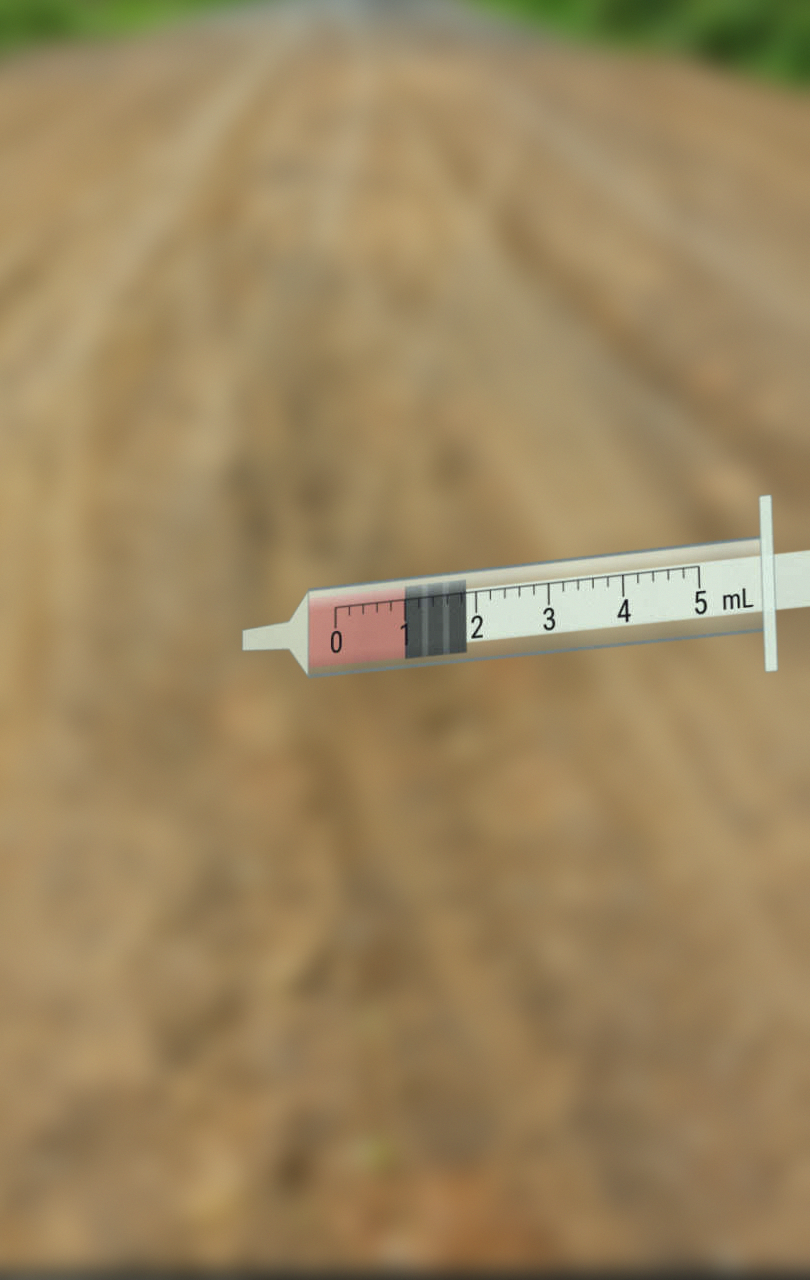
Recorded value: {"value": 1, "unit": "mL"}
